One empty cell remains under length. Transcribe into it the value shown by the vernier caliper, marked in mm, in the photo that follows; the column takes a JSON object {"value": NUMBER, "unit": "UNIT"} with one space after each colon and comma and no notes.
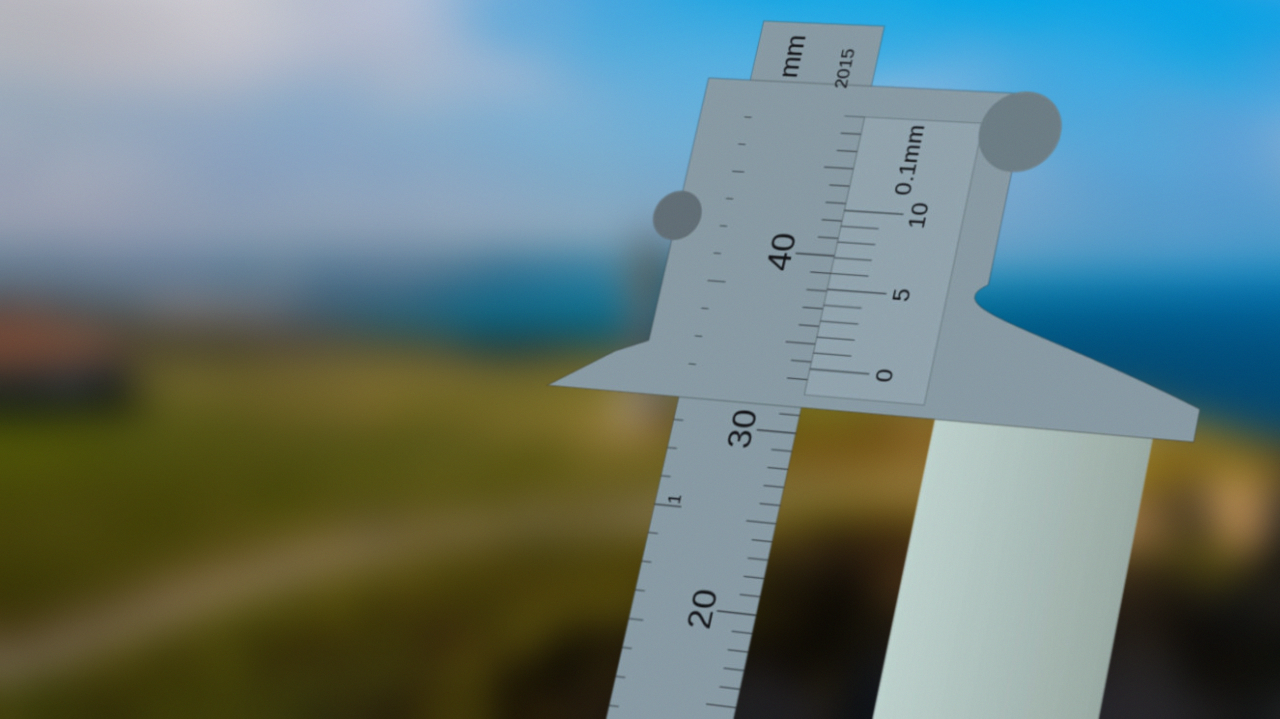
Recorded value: {"value": 33.6, "unit": "mm"}
